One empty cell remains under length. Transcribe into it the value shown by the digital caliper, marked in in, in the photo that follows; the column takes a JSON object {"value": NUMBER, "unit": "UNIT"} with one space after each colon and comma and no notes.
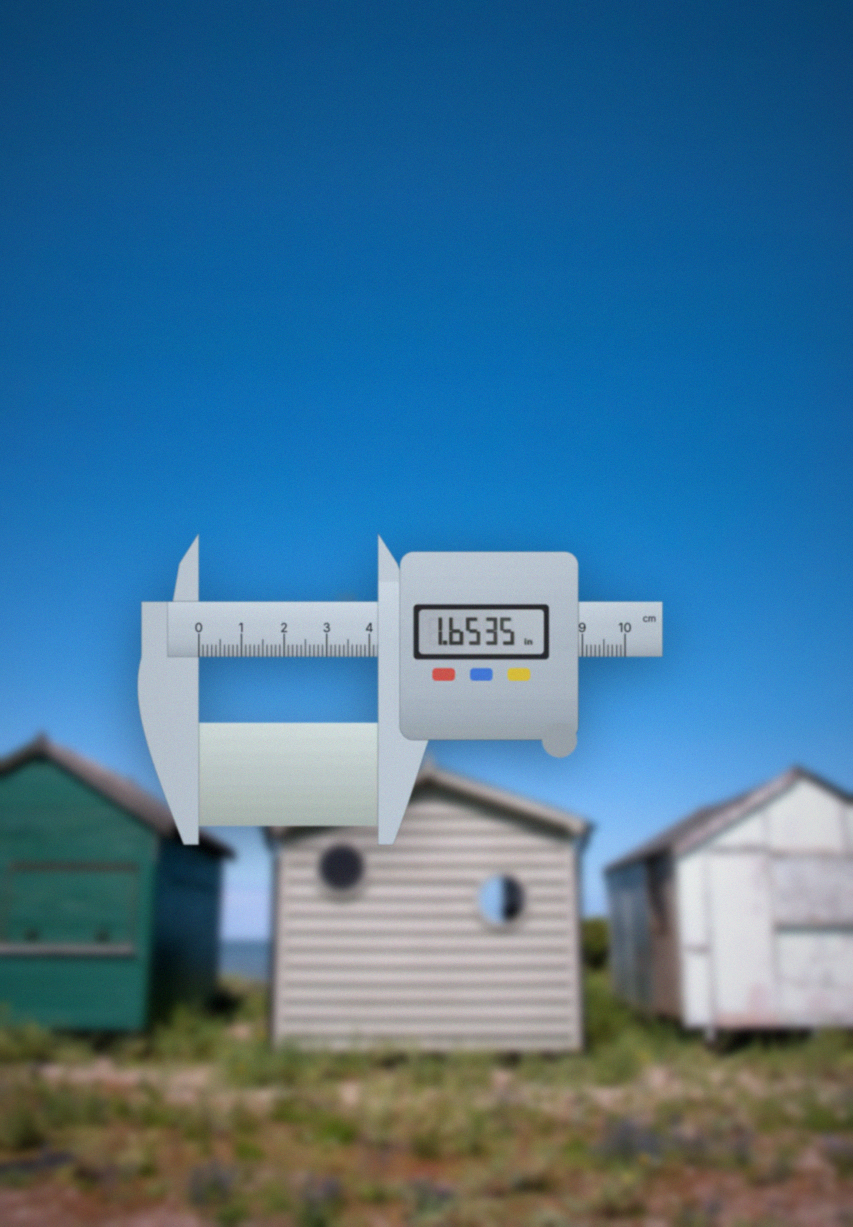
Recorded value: {"value": 1.6535, "unit": "in"}
